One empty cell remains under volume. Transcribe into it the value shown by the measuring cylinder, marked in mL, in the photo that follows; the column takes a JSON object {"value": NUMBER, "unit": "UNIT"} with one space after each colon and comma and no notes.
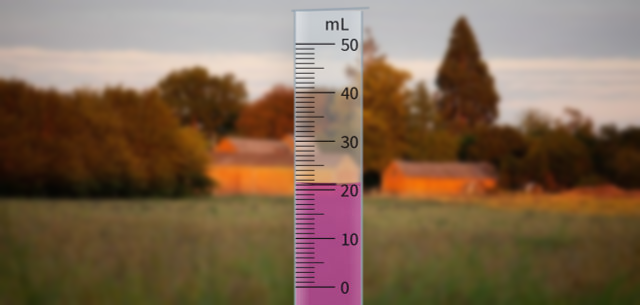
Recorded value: {"value": 21, "unit": "mL"}
